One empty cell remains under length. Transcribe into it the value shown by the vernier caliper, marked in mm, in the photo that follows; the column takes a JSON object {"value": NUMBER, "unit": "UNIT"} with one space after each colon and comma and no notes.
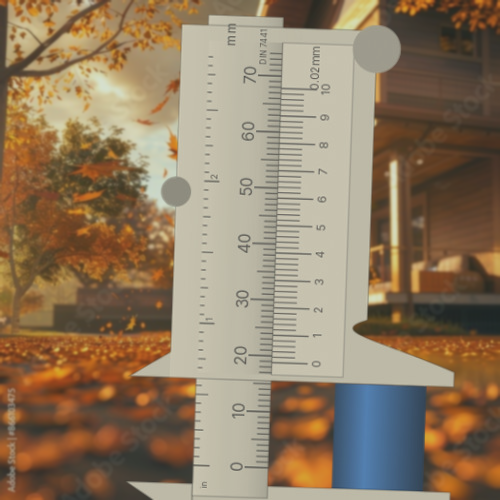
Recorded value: {"value": 18.8, "unit": "mm"}
